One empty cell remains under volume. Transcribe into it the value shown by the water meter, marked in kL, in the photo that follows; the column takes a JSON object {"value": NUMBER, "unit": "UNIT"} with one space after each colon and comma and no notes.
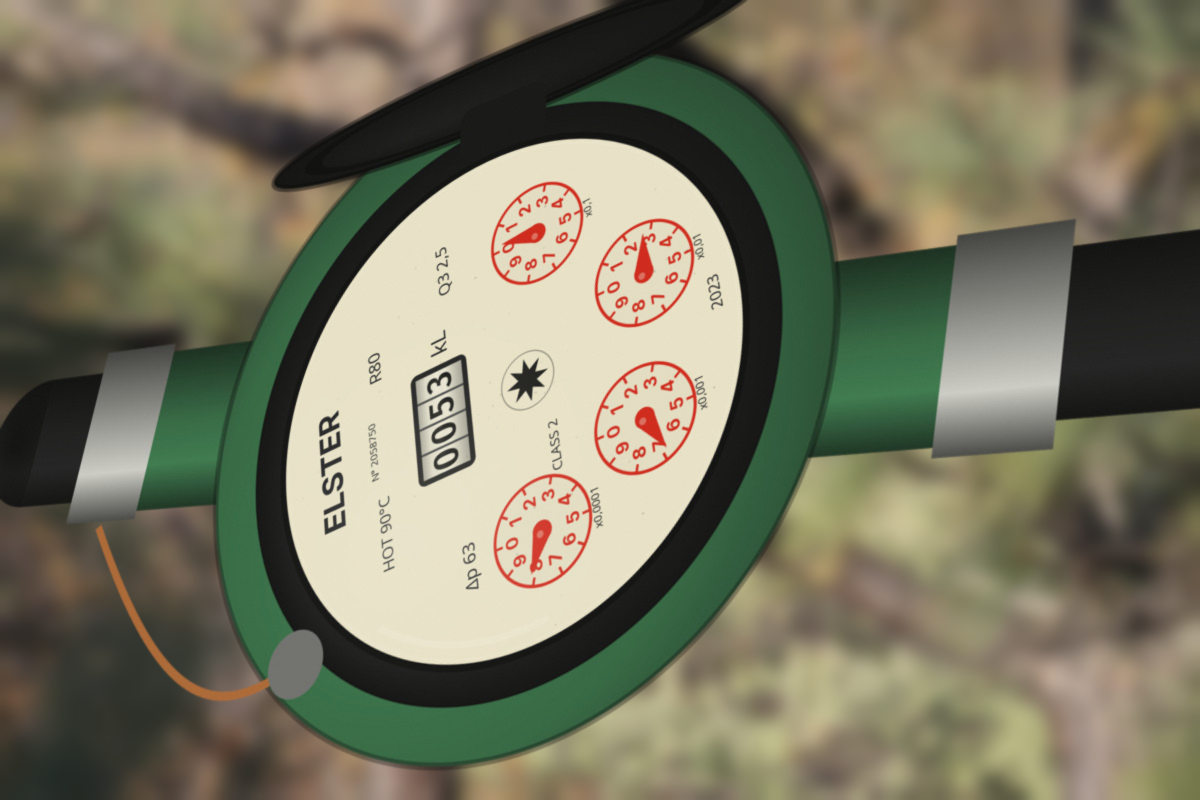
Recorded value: {"value": 53.0268, "unit": "kL"}
